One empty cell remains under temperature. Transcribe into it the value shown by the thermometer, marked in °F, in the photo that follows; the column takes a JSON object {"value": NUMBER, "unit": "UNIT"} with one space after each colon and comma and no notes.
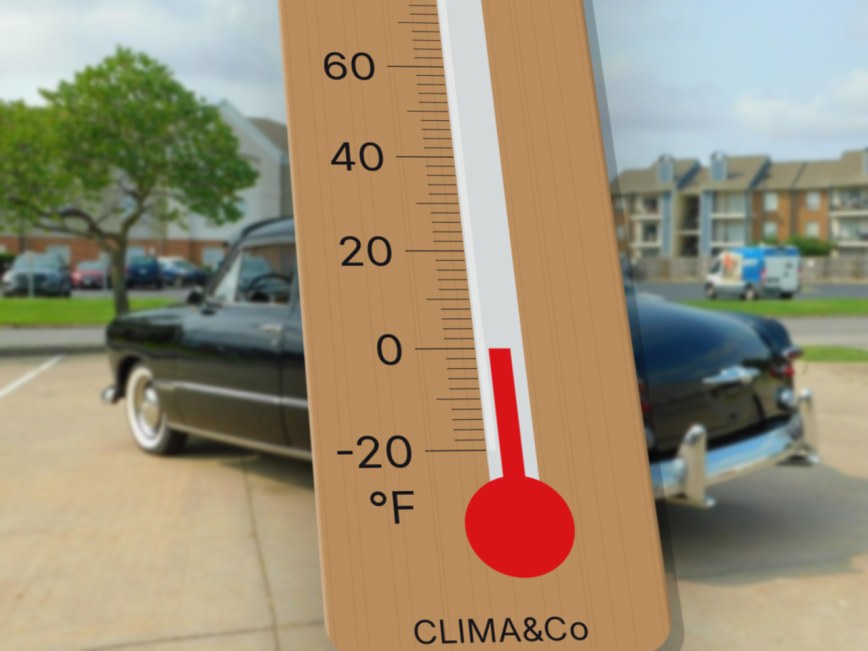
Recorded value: {"value": 0, "unit": "°F"}
